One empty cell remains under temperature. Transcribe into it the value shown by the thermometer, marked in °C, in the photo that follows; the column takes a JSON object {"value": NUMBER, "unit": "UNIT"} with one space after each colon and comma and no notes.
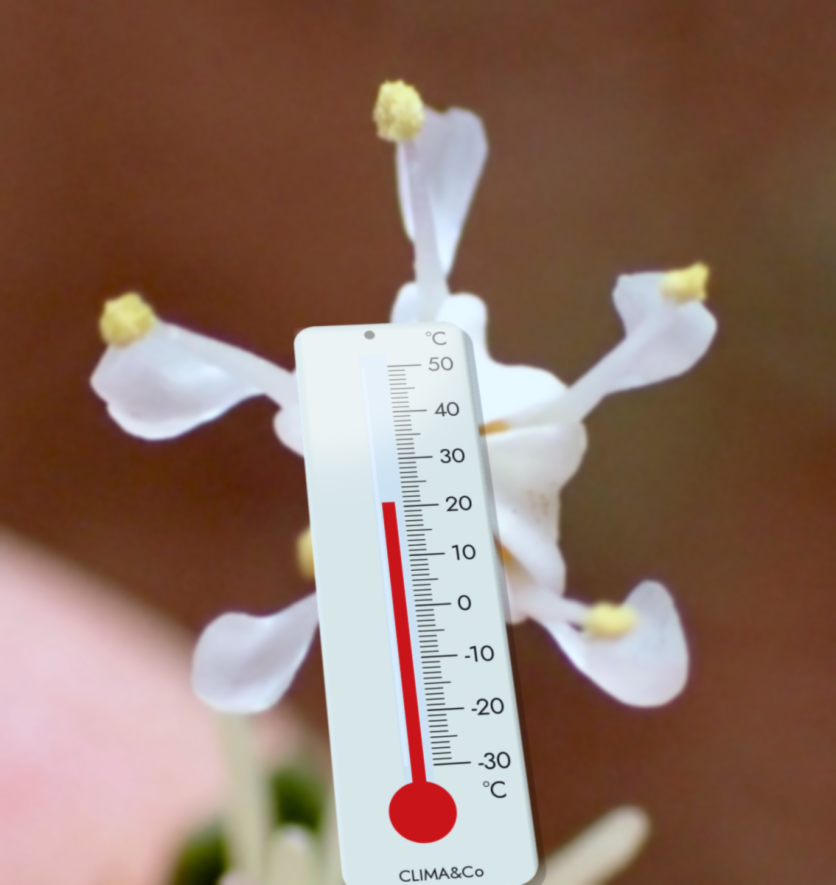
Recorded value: {"value": 21, "unit": "°C"}
